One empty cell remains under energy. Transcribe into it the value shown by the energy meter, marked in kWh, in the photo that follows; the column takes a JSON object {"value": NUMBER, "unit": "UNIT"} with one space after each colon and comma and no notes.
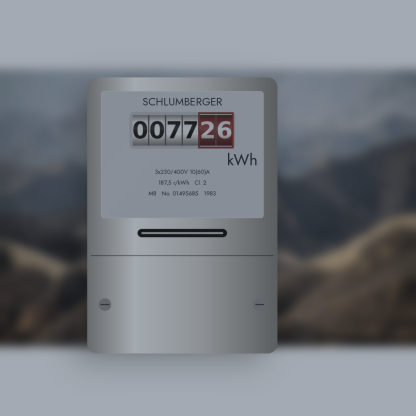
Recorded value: {"value": 77.26, "unit": "kWh"}
